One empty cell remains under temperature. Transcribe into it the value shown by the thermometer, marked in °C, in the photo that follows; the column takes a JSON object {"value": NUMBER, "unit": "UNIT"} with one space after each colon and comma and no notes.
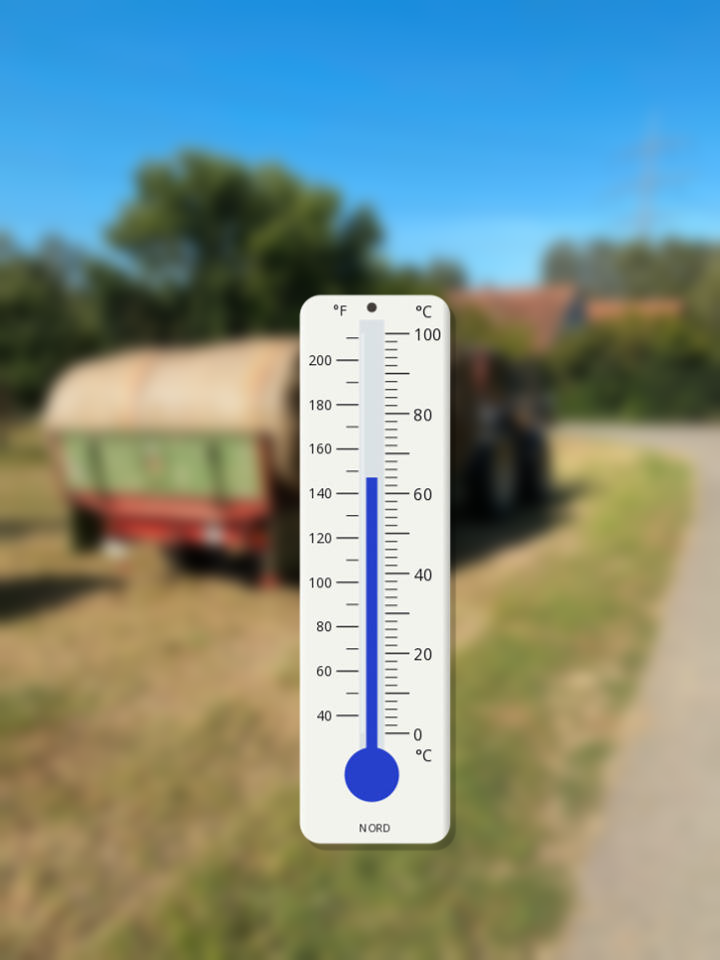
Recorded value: {"value": 64, "unit": "°C"}
